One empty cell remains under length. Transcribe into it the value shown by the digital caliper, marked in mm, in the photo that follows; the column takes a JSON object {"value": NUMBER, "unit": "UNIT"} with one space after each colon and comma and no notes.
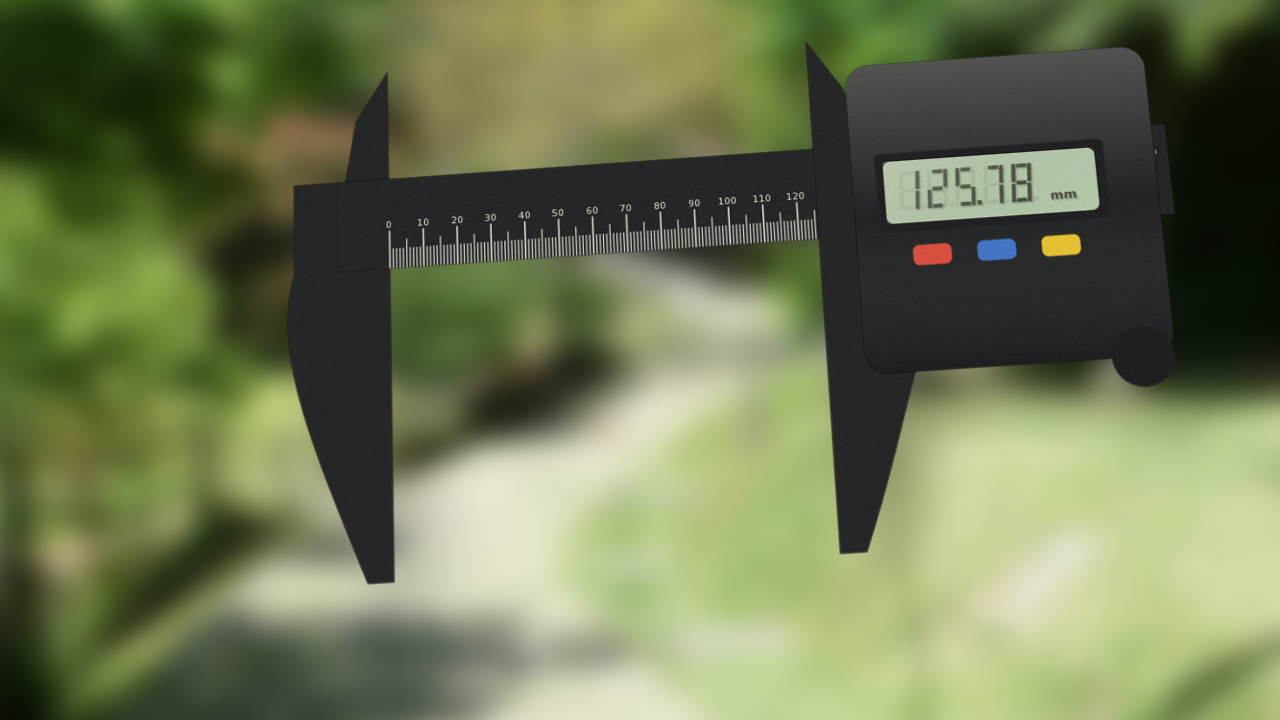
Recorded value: {"value": 125.78, "unit": "mm"}
